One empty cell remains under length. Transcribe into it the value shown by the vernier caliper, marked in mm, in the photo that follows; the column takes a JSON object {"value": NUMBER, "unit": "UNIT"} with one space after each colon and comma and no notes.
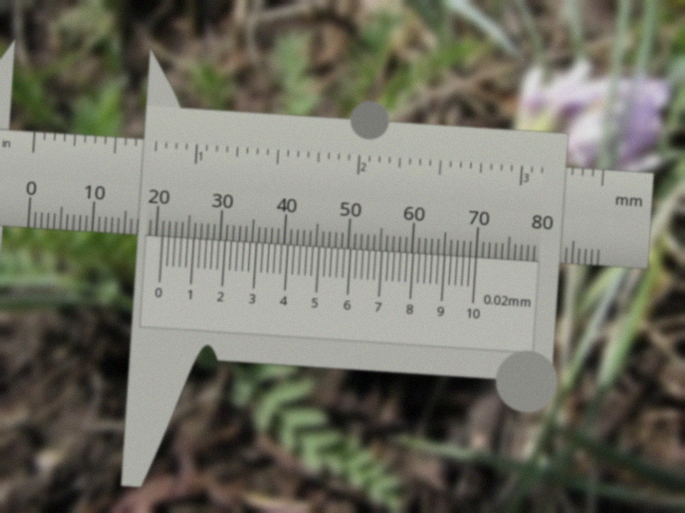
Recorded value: {"value": 21.0, "unit": "mm"}
